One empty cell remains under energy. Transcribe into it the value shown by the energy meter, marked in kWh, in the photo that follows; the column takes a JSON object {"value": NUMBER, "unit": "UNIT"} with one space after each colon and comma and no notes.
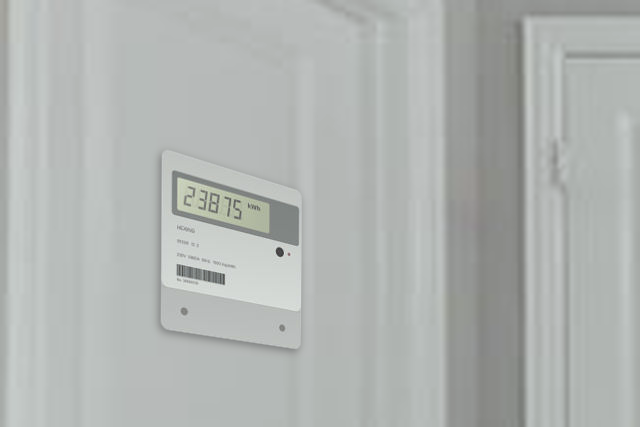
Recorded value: {"value": 23875, "unit": "kWh"}
